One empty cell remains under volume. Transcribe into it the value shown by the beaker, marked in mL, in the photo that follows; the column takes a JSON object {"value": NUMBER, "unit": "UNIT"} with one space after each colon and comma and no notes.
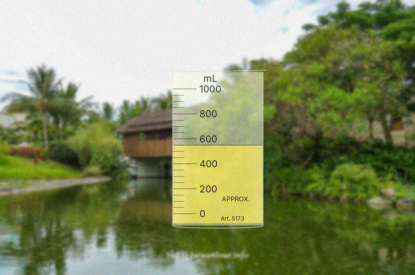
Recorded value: {"value": 550, "unit": "mL"}
